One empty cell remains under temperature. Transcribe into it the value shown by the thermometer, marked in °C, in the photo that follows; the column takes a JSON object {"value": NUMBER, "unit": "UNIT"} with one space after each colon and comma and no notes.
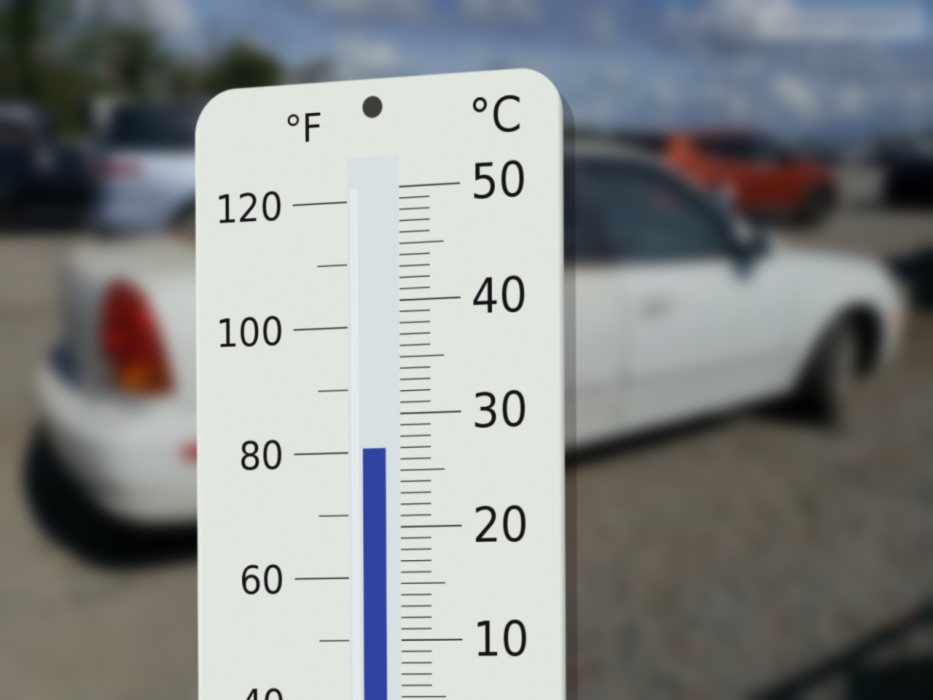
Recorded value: {"value": 27, "unit": "°C"}
